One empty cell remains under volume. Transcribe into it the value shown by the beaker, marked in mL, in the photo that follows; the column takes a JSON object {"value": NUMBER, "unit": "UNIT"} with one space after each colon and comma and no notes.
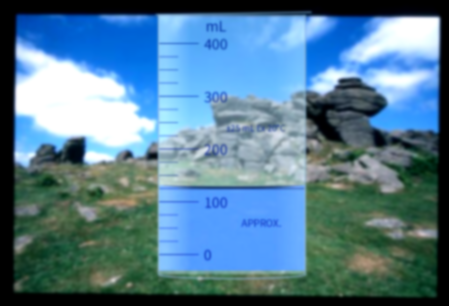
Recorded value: {"value": 125, "unit": "mL"}
